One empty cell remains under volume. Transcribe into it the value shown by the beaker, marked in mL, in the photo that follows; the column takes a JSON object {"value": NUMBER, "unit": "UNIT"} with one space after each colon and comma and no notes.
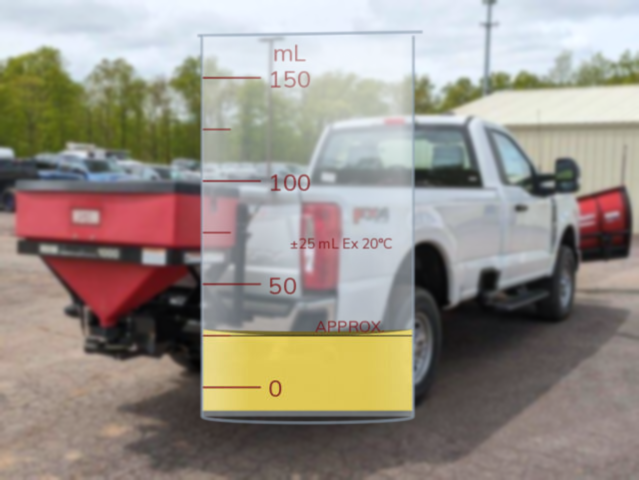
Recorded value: {"value": 25, "unit": "mL"}
